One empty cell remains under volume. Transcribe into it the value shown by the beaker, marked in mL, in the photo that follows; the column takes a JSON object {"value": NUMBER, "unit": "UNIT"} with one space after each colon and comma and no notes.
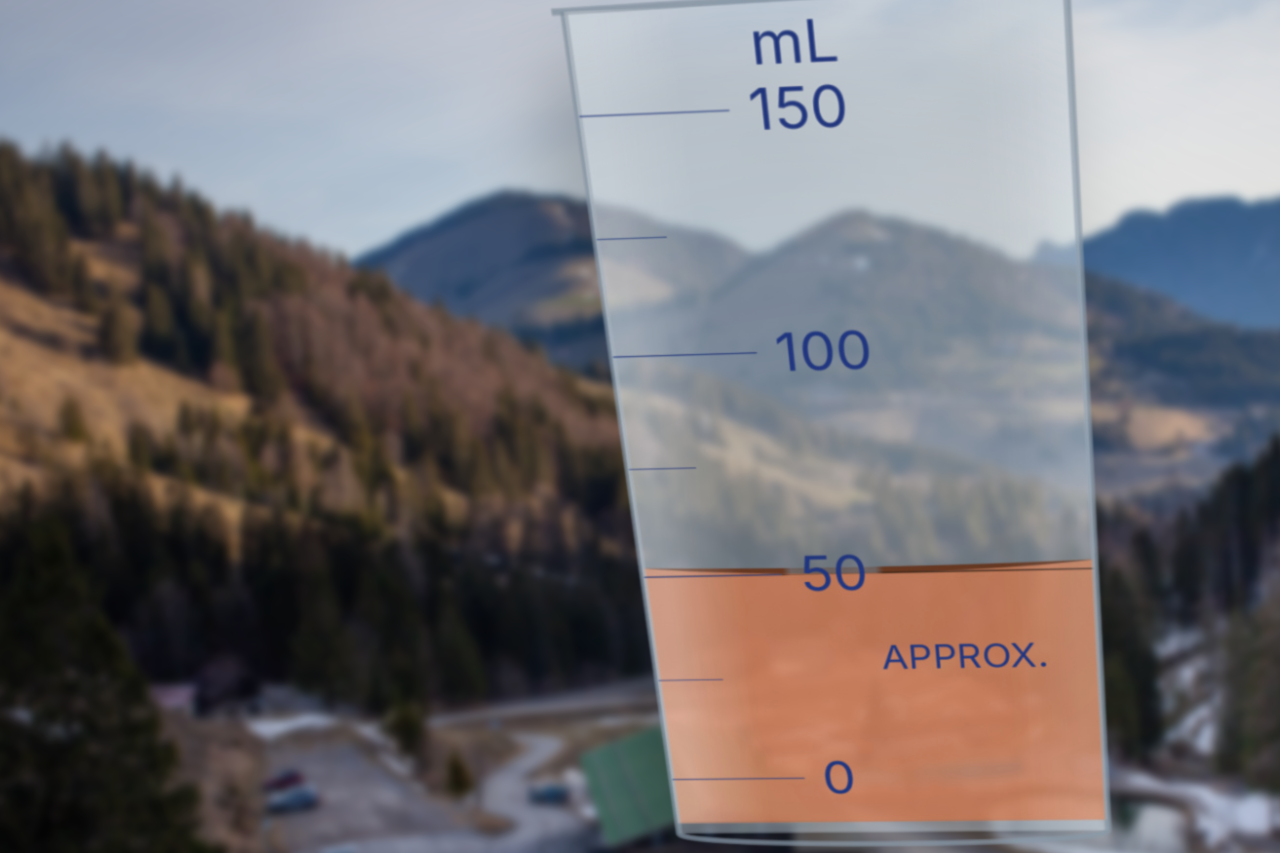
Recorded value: {"value": 50, "unit": "mL"}
